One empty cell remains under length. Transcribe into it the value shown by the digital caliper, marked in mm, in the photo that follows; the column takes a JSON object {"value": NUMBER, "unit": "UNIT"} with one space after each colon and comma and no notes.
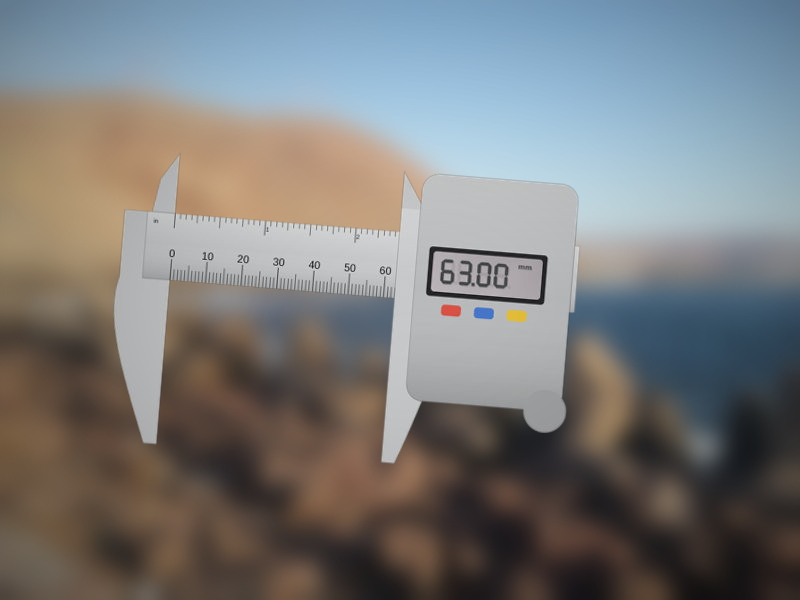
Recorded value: {"value": 63.00, "unit": "mm"}
